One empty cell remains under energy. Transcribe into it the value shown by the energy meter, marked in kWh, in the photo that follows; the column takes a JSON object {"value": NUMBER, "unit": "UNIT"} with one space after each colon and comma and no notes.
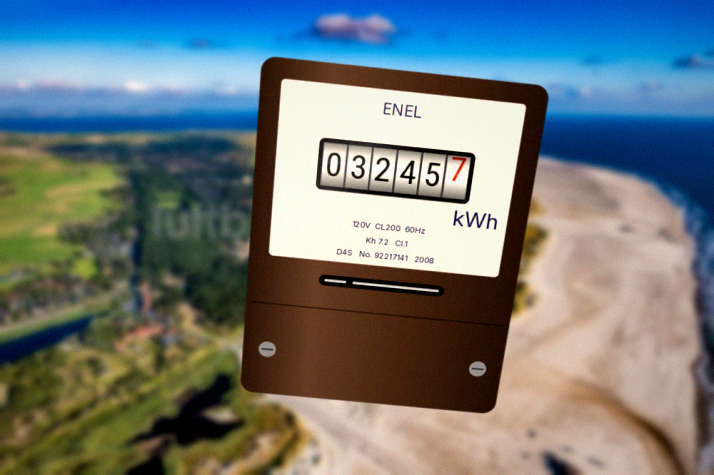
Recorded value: {"value": 3245.7, "unit": "kWh"}
